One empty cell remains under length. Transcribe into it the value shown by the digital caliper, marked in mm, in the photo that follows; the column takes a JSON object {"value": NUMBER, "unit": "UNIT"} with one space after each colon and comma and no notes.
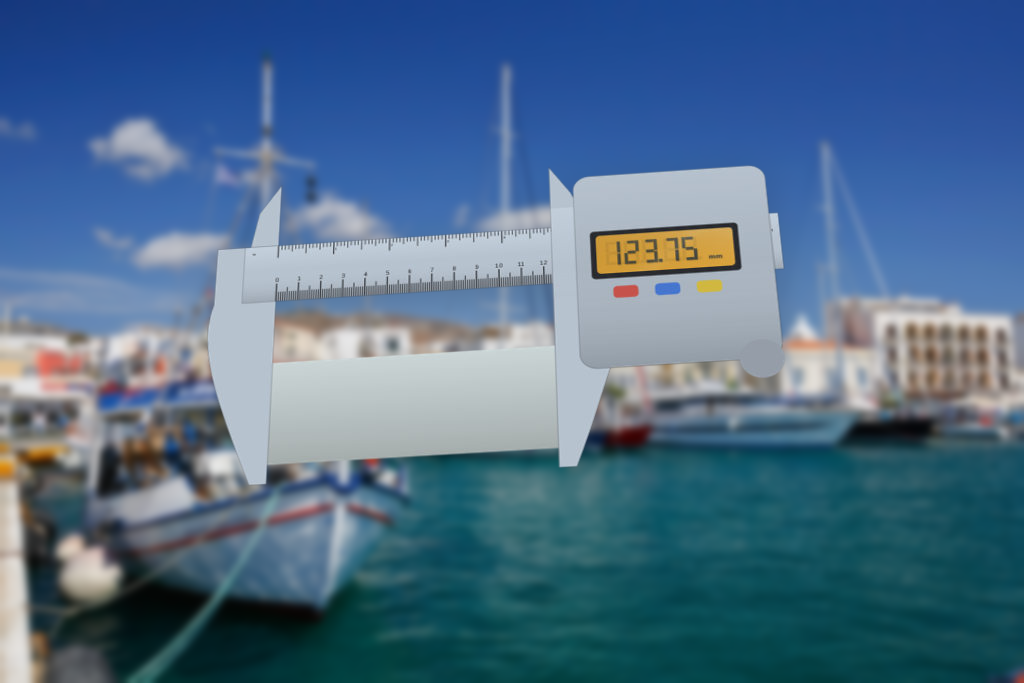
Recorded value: {"value": 123.75, "unit": "mm"}
